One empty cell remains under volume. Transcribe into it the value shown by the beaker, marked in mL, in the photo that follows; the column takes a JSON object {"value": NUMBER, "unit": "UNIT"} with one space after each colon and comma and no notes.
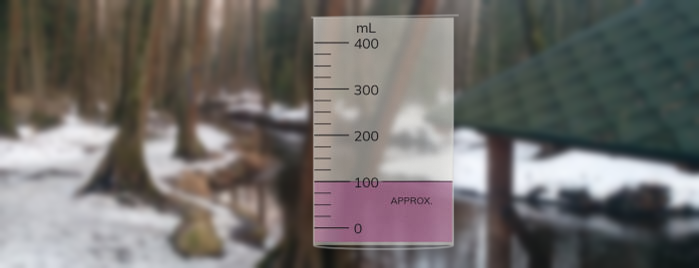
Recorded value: {"value": 100, "unit": "mL"}
